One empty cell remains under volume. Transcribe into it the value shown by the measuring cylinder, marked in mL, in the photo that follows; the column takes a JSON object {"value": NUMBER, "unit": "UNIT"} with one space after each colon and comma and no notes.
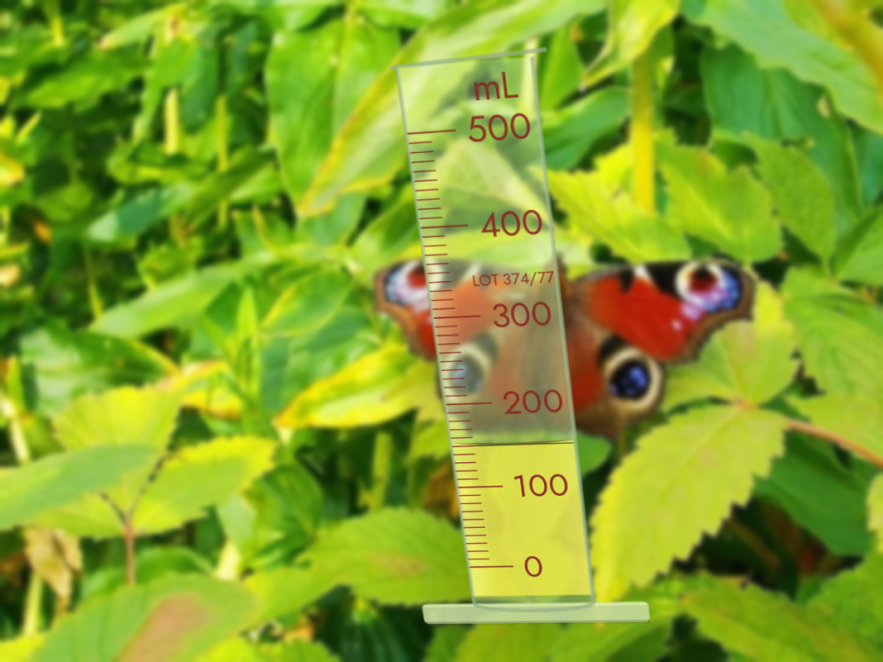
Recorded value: {"value": 150, "unit": "mL"}
